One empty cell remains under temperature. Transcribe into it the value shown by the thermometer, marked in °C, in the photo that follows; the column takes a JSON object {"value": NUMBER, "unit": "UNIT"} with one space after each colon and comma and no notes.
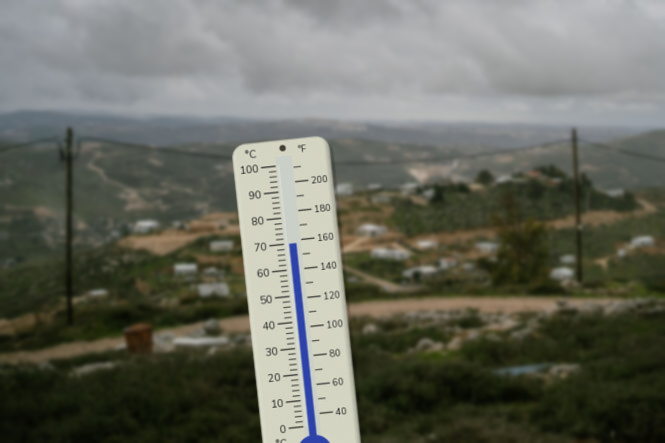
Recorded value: {"value": 70, "unit": "°C"}
